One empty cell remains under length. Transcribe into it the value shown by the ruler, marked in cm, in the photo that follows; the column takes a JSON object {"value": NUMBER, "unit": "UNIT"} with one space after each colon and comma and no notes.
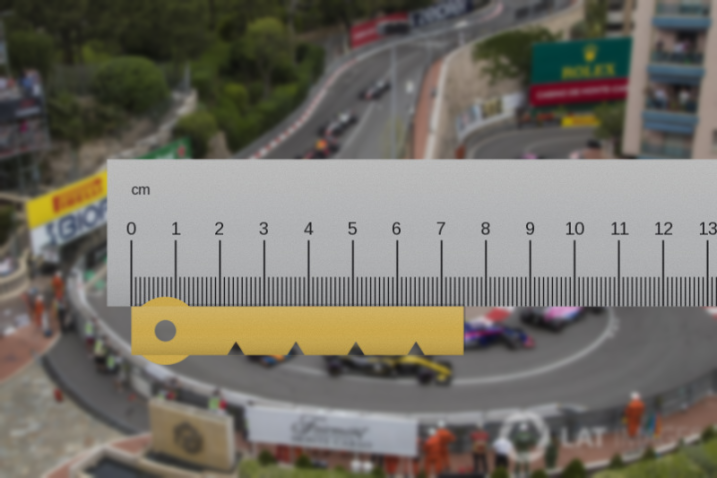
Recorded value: {"value": 7.5, "unit": "cm"}
